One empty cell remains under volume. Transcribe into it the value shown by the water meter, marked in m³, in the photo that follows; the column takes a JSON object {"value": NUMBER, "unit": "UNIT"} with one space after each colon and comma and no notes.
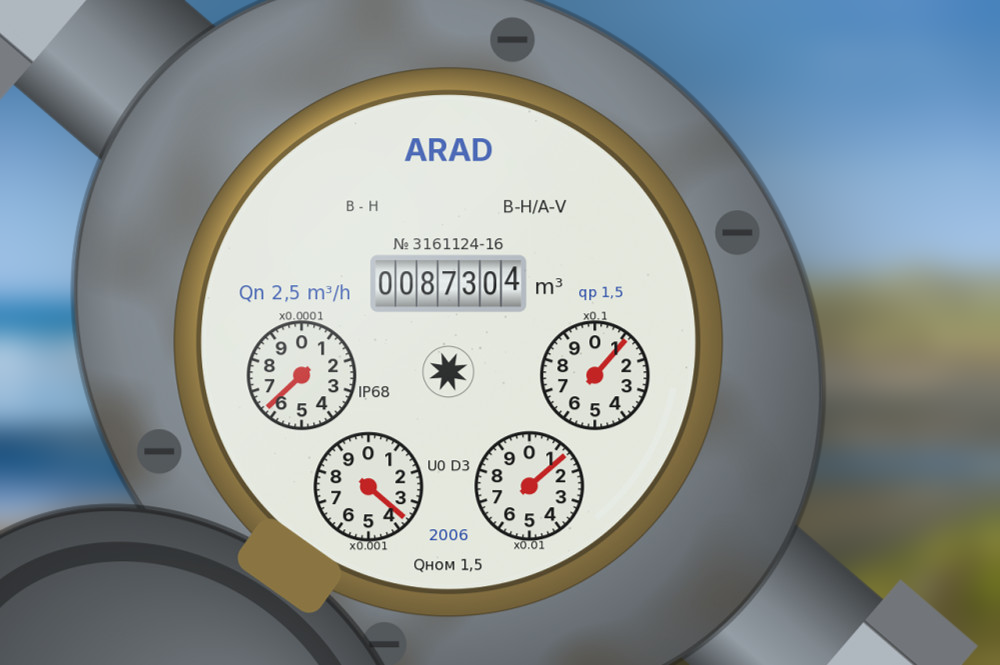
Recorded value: {"value": 87304.1136, "unit": "m³"}
